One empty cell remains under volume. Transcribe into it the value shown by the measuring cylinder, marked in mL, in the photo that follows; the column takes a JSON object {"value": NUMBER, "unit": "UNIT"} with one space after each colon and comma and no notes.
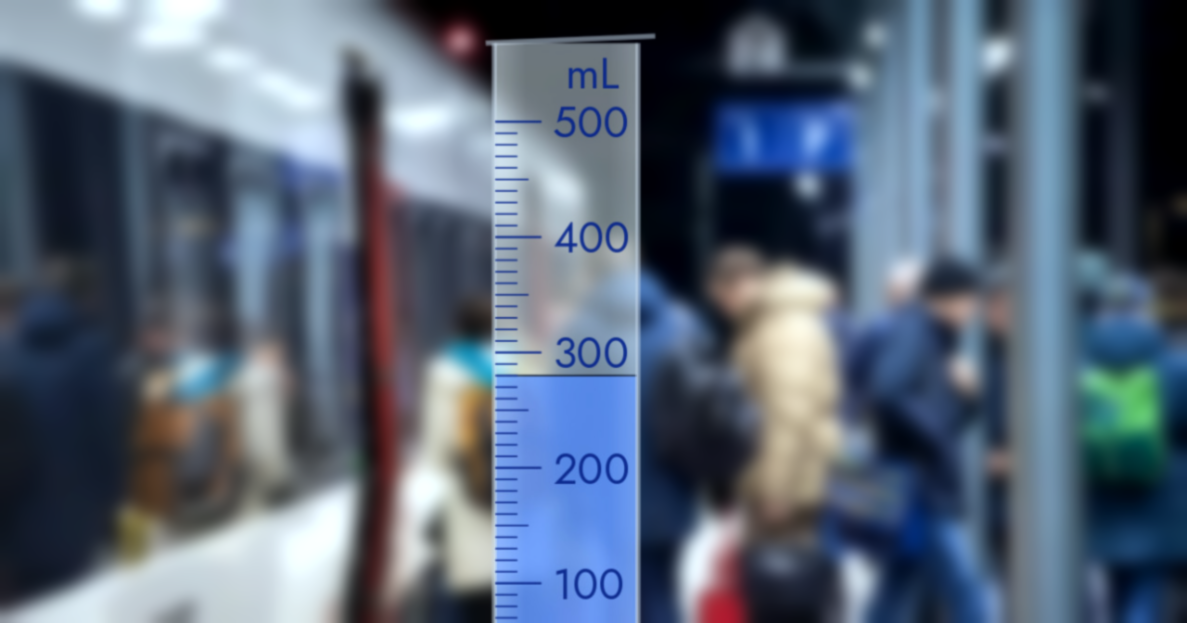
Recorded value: {"value": 280, "unit": "mL"}
